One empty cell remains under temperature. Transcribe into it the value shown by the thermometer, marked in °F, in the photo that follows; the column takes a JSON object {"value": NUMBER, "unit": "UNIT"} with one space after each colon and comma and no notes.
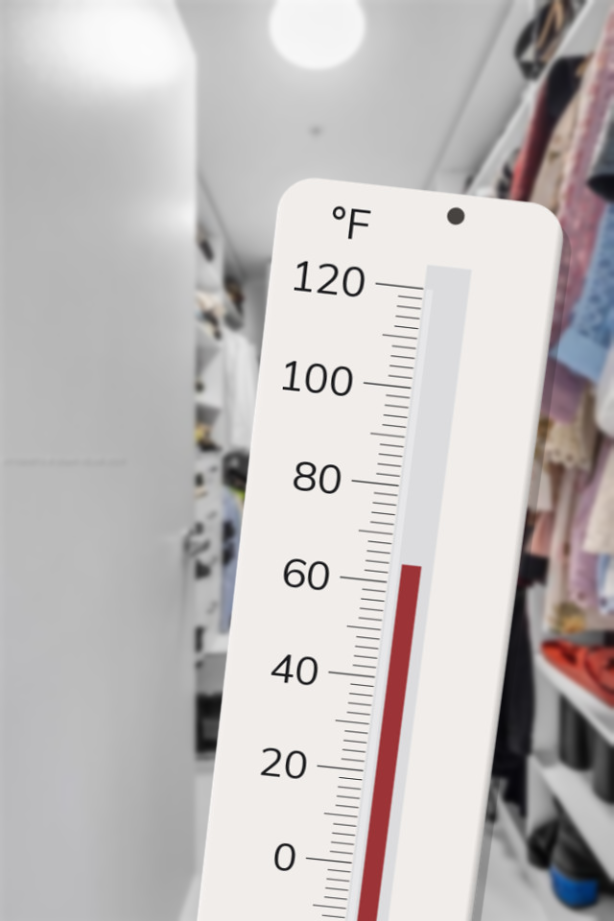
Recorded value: {"value": 64, "unit": "°F"}
